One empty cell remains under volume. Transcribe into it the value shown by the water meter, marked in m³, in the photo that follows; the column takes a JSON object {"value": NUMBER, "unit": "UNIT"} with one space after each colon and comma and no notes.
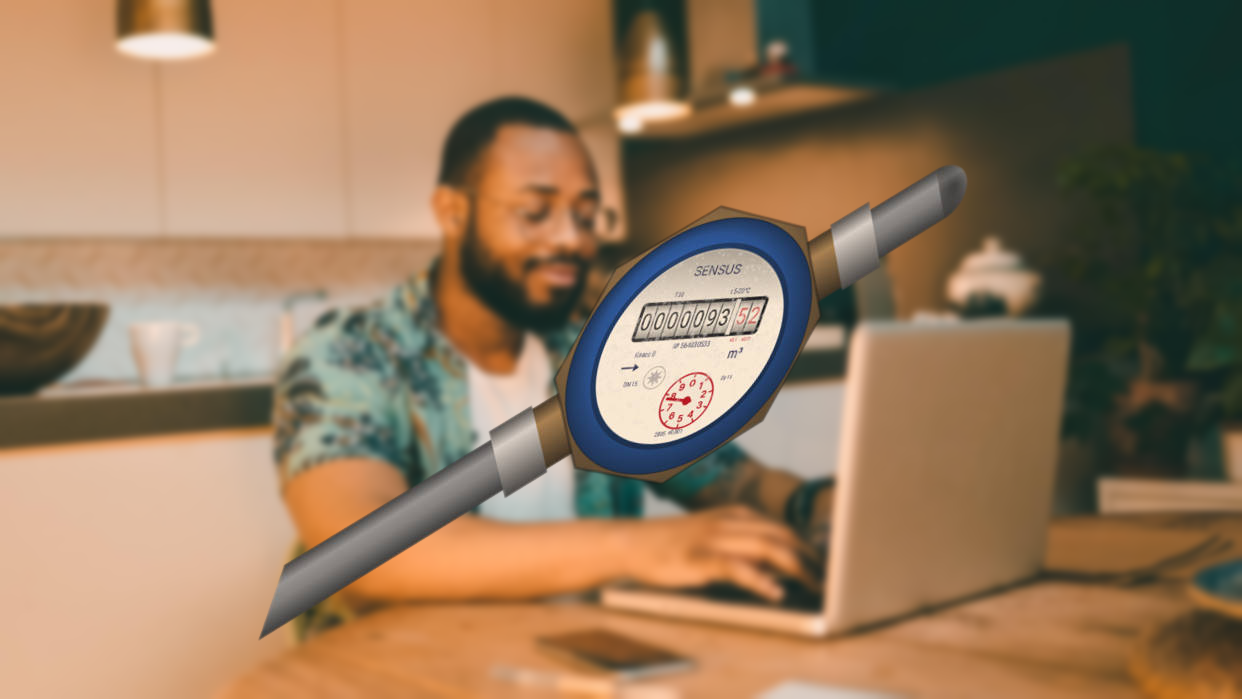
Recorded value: {"value": 93.527, "unit": "m³"}
